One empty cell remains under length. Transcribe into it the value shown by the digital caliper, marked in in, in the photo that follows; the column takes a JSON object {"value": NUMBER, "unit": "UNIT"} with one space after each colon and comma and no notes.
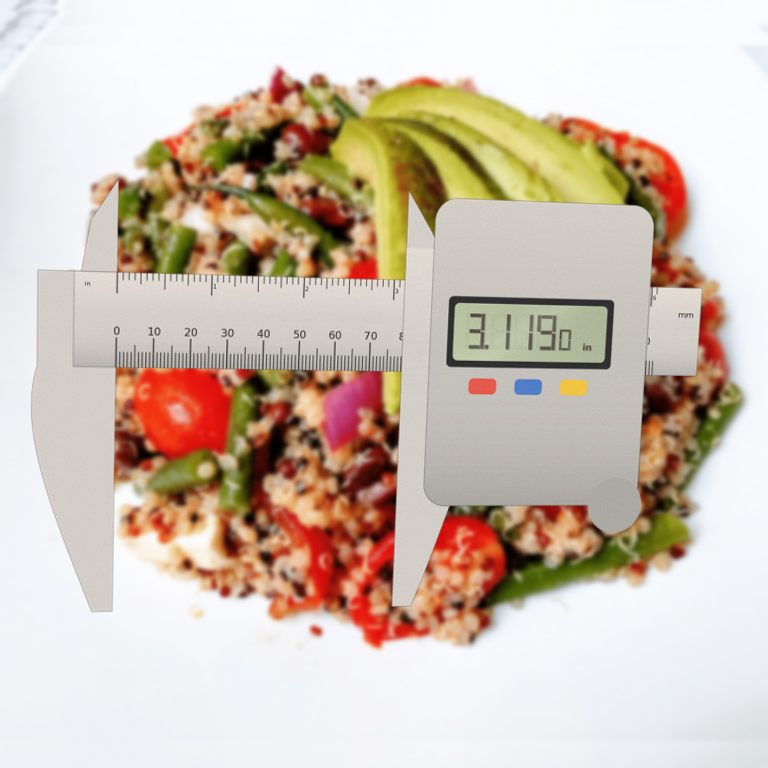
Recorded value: {"value": 3.1190, "unit": "in"}
